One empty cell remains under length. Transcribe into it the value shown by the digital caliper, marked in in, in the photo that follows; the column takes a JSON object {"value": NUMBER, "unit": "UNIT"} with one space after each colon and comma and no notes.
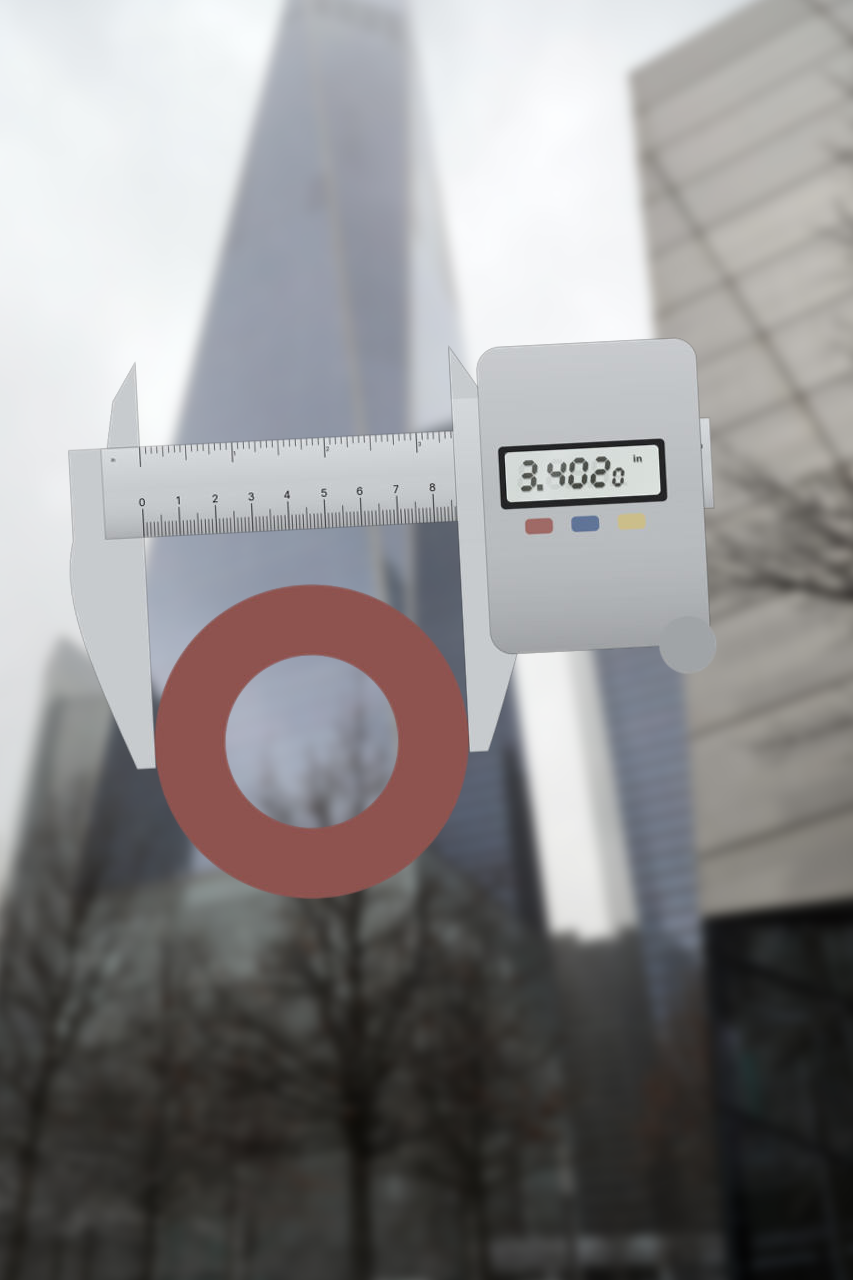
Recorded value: {"value": 3.4020, "unit": "in"}
